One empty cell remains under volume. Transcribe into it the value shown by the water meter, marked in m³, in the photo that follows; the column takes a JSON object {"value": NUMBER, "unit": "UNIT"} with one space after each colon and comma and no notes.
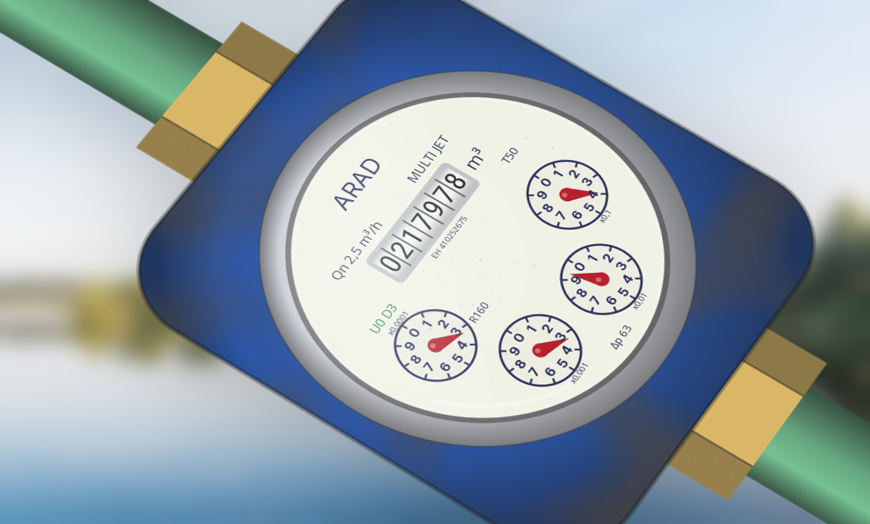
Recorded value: {"value": 217978.3933, "unit": "m³"}
